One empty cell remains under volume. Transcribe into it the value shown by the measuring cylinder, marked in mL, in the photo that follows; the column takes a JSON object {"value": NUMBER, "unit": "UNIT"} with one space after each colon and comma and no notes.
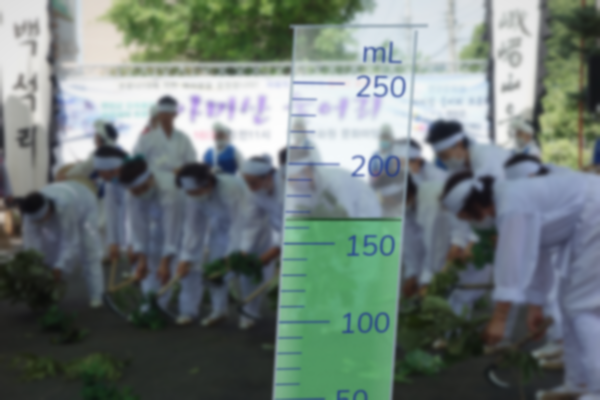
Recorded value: {"value": 165, "unit": "mL"}
